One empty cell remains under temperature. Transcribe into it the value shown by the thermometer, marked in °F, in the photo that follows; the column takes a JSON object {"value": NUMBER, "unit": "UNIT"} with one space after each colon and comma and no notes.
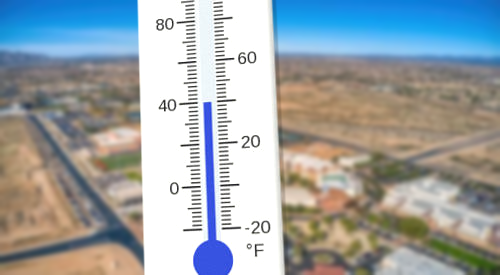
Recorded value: {"value": 40, "unit": "°F"}
